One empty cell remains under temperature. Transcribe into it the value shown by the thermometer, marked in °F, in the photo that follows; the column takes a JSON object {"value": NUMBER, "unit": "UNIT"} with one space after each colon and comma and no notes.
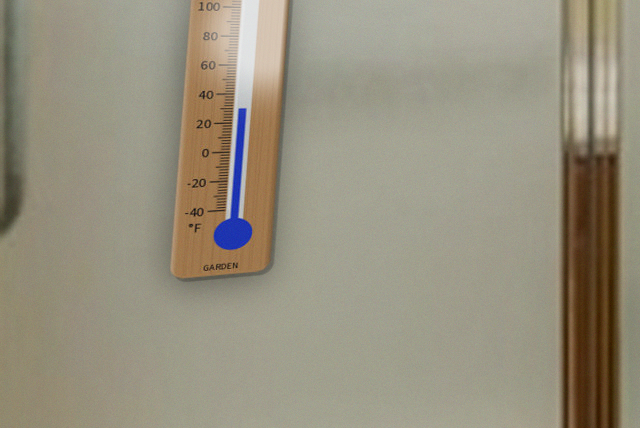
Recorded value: {"value": 30, "unit": "°F"}
